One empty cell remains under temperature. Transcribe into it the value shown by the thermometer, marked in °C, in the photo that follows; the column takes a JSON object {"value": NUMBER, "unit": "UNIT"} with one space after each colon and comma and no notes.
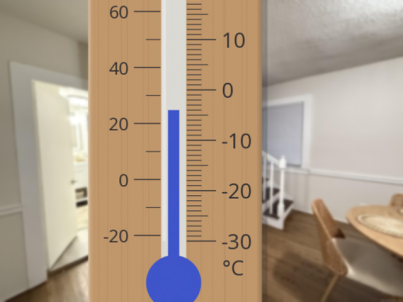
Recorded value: {"value": -4, "unit": "°C"}
